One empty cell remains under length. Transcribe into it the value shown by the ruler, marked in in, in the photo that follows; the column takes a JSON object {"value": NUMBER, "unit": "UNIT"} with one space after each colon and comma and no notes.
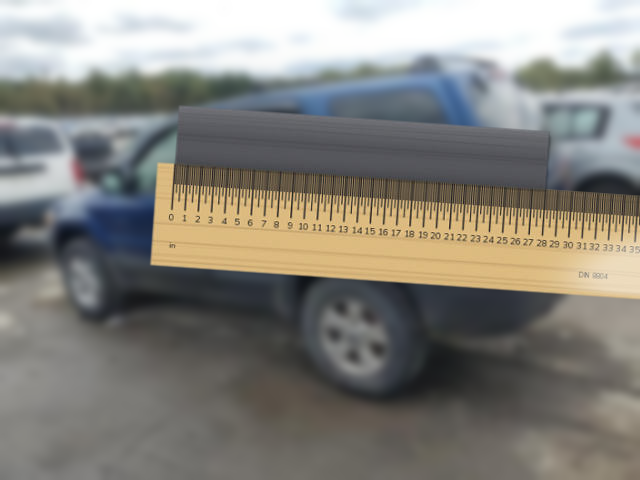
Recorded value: {"value": 28, "unit": "in"}
